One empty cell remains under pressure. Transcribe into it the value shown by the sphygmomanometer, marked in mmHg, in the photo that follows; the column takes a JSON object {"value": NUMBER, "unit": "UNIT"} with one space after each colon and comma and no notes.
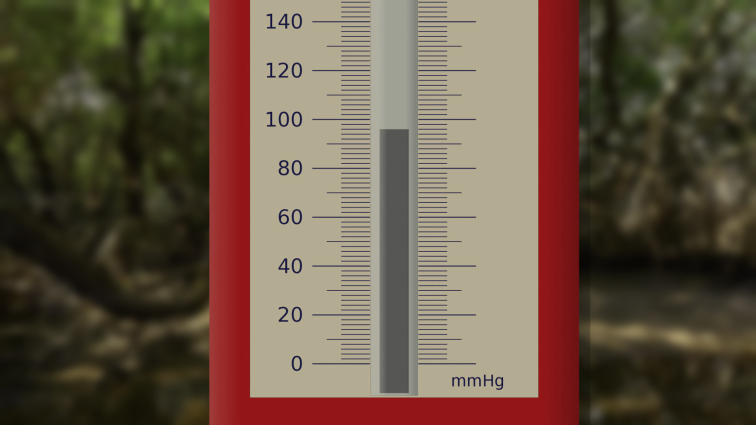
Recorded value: {"value": 96, "unit": "mmHg"}
